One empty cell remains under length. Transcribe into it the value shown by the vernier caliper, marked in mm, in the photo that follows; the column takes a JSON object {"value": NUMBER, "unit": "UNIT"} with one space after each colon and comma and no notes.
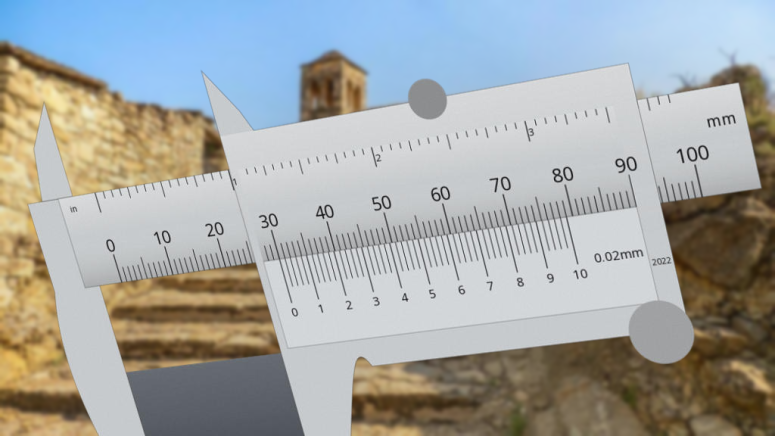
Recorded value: {"value": 30.0, "unit": "mm"}
